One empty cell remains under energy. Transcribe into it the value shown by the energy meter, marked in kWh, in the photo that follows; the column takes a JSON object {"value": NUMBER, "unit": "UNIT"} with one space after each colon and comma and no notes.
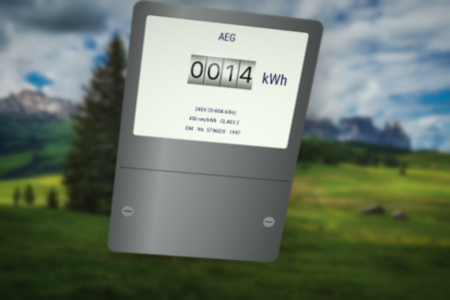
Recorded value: {"value": 14, "unit": "kWh"}
